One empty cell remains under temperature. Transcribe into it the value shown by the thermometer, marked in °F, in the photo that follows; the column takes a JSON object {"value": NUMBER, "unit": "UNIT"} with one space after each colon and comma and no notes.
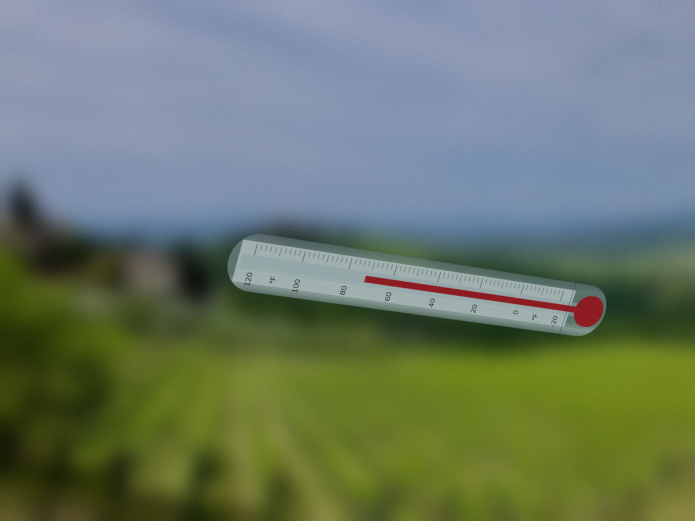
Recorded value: {"value": 72, "unit": "°F"}
